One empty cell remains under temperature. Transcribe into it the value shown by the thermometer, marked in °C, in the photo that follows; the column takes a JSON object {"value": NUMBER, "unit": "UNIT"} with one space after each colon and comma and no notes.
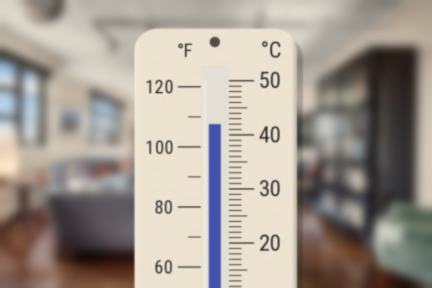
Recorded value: {"value": 42, "unit": "°C"}
